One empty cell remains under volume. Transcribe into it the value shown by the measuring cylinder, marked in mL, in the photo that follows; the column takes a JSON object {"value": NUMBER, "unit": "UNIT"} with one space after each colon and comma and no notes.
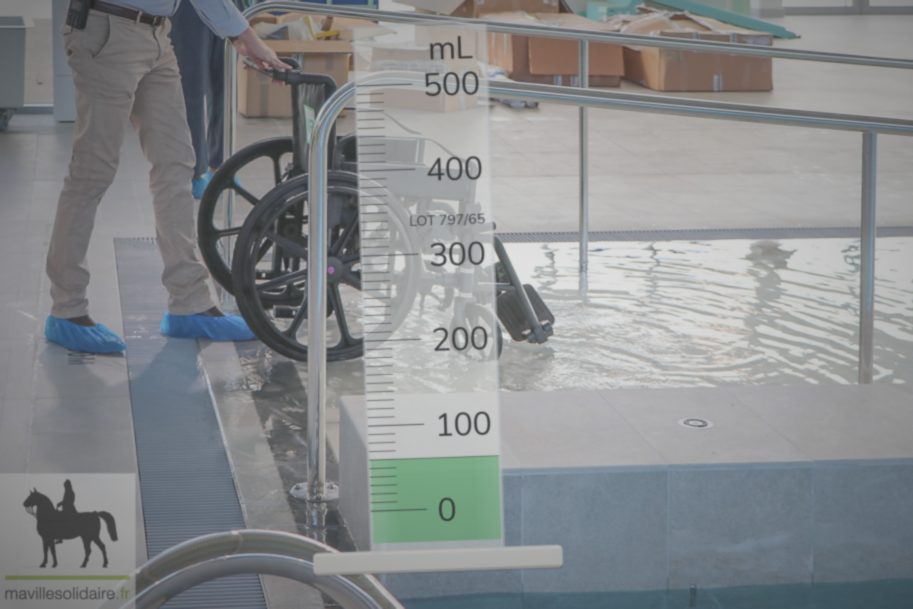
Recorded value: {"value": 60, "unit": "mL"}
